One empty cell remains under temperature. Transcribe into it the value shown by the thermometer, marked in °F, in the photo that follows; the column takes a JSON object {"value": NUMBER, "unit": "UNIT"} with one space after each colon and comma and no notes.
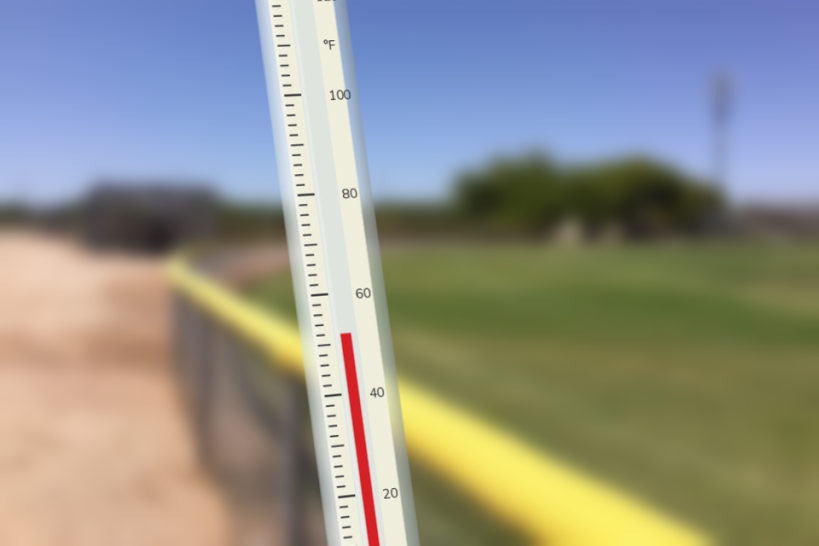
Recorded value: {"value": 52, "unit": "°F"}
